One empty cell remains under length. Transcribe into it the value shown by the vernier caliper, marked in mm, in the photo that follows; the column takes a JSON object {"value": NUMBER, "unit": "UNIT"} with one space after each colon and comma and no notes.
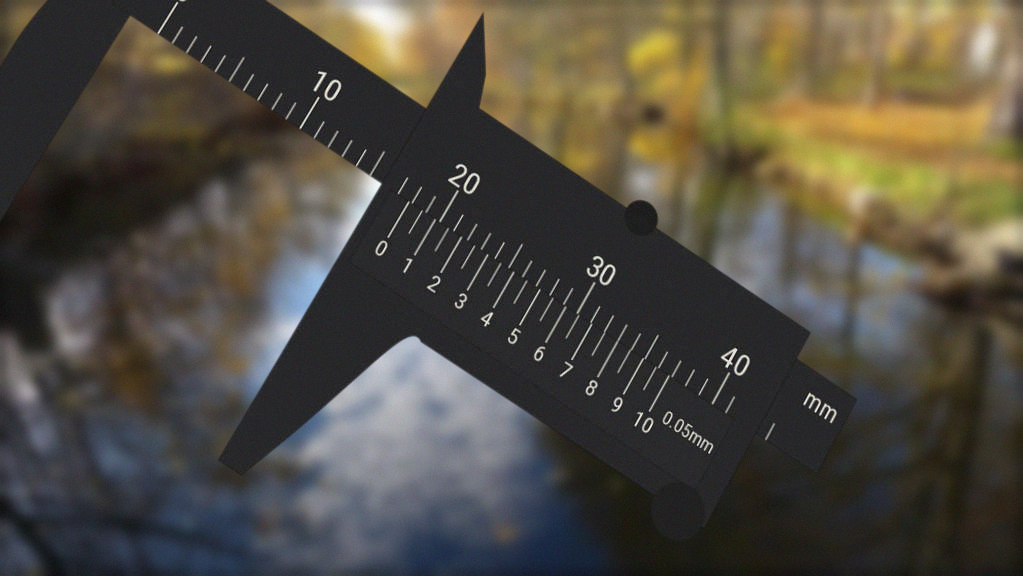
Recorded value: {"value": 17.8, "unit": "mm"}
